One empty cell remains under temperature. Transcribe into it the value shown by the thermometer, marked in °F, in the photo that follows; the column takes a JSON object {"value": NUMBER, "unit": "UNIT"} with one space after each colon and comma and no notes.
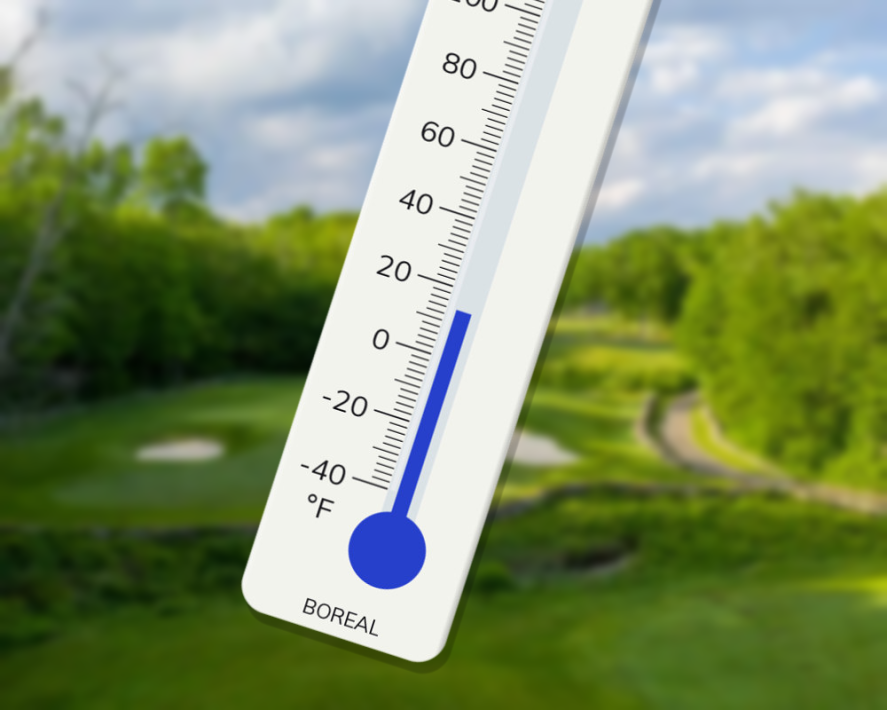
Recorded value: {"value": 14, "unit": "°F"}
